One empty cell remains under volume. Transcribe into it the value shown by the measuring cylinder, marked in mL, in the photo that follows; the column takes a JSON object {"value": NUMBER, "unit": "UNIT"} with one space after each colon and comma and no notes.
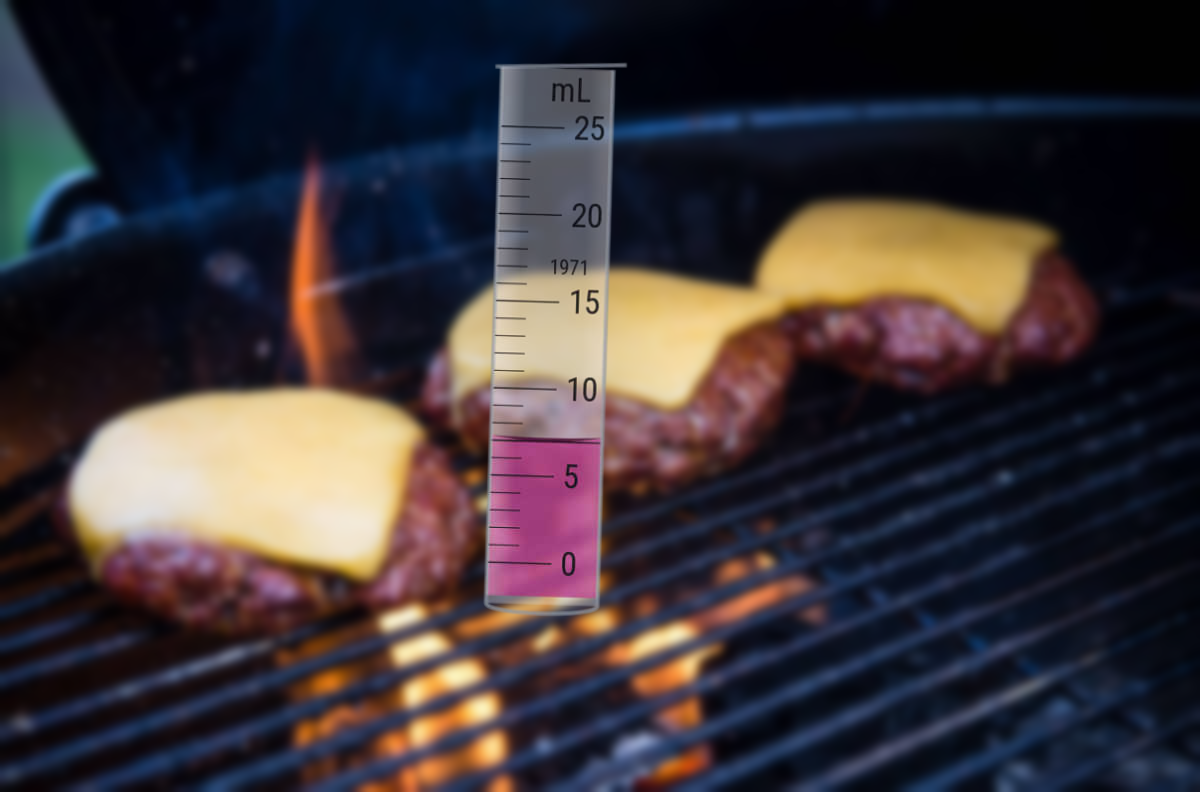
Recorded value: {"value": 7, "unit": "mL"}
